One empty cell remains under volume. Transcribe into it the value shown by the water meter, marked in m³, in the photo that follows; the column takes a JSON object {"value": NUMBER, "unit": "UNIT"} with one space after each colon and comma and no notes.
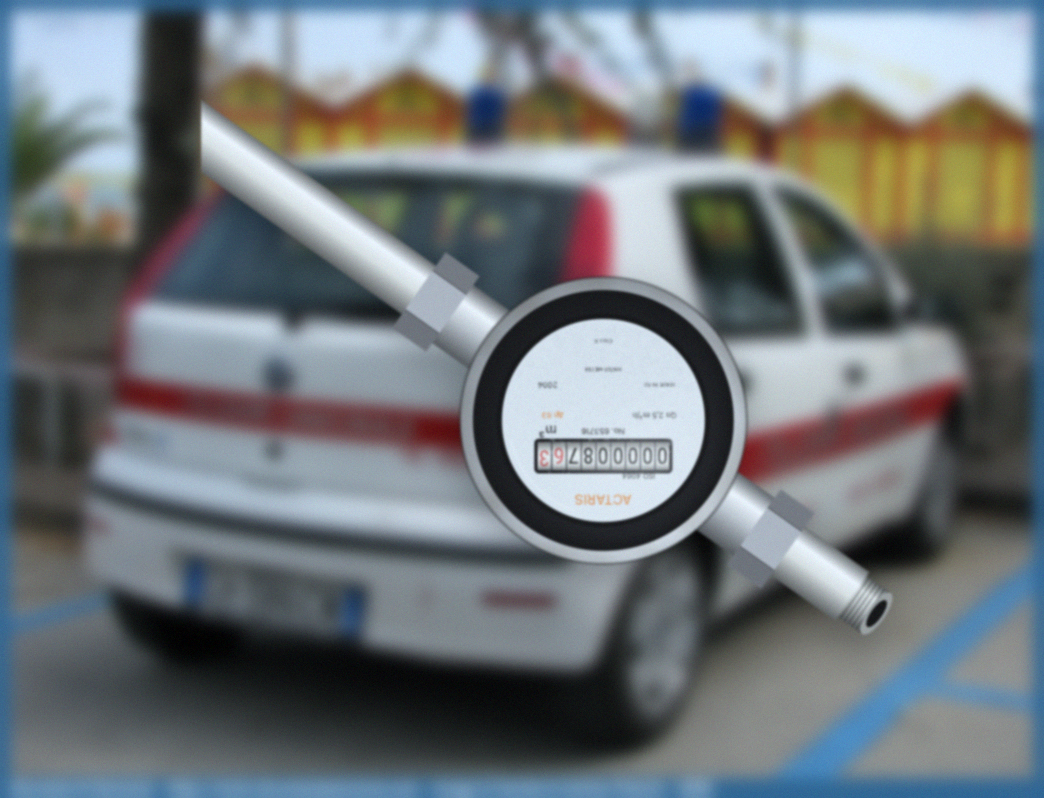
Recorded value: {"value": 87.63, "unit": "m³"}
